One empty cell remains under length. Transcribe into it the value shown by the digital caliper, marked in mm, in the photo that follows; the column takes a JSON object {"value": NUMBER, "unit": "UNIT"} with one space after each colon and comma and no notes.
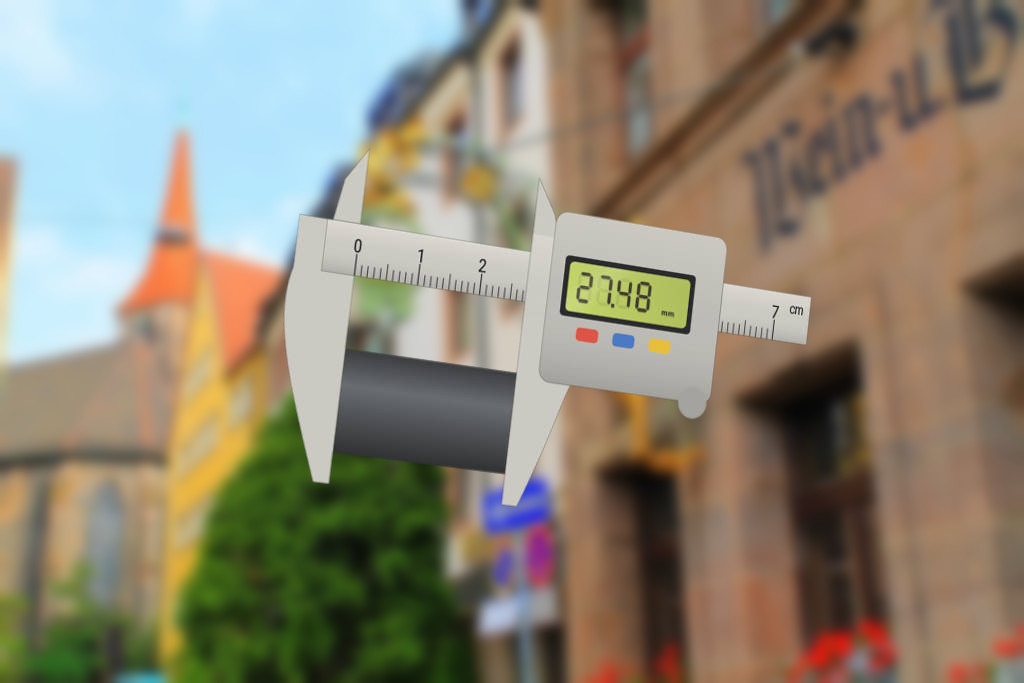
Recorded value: {"value": 27.48, "unit": "mm"}
